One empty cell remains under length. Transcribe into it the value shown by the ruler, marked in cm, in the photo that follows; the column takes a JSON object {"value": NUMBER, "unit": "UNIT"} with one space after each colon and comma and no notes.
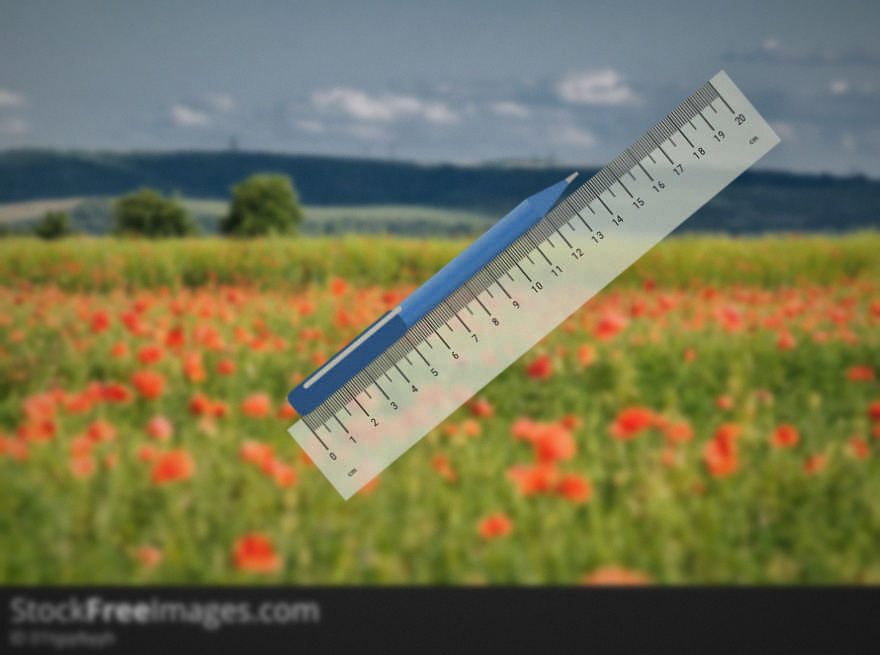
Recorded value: {"value": 14, "unit": "cm"}
